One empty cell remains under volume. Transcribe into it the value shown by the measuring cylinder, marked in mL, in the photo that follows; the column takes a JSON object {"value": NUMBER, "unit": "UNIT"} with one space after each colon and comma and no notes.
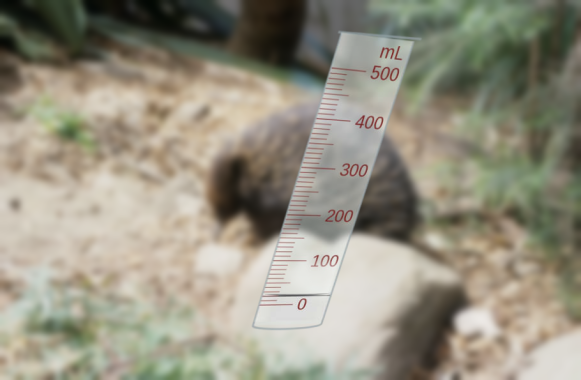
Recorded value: {"value": 20, "unit": "mL"}
